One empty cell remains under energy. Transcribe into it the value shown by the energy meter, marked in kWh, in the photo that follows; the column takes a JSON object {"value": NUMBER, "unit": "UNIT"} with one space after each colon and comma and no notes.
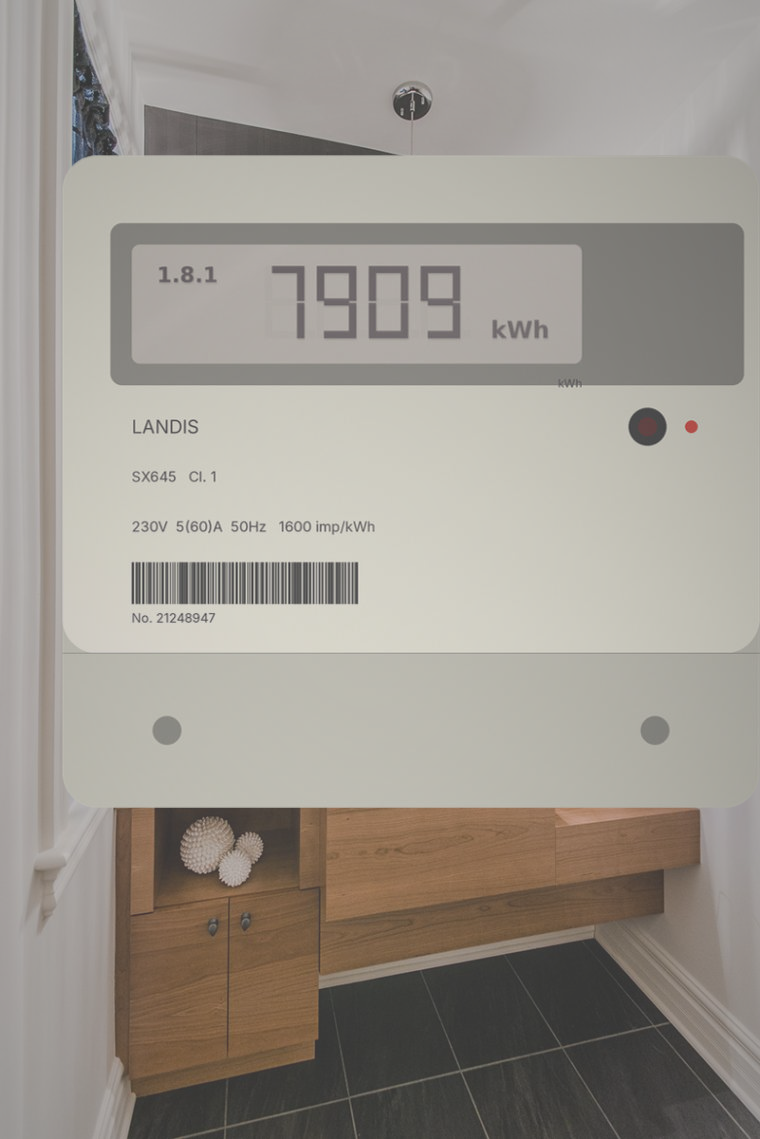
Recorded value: {"value": 7909, "unit": "kWh"}
